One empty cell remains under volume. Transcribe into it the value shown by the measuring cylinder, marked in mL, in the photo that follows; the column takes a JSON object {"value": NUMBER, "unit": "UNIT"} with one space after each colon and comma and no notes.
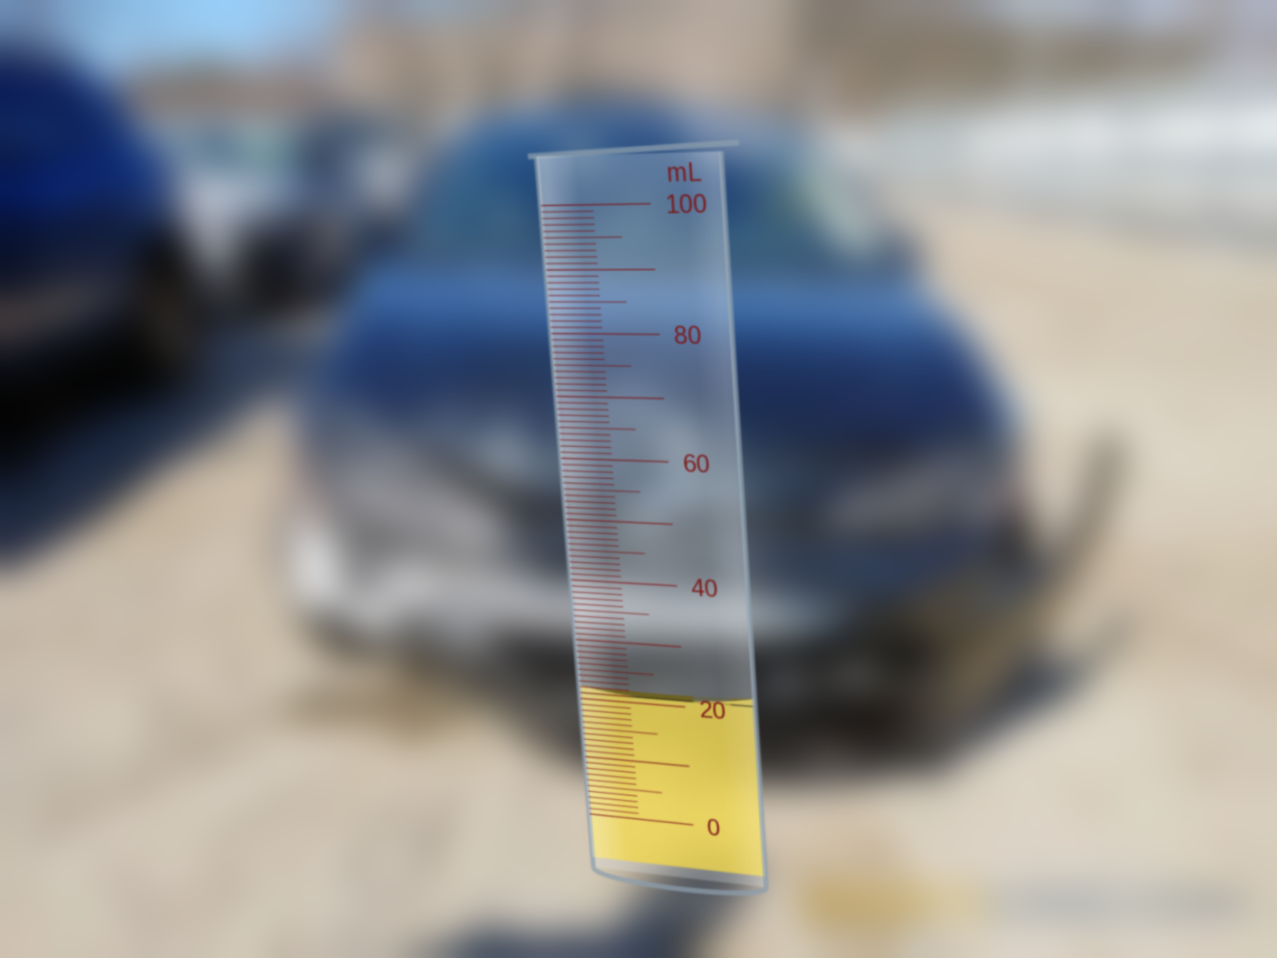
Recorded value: {"value": 21, "unit": "mL"}
